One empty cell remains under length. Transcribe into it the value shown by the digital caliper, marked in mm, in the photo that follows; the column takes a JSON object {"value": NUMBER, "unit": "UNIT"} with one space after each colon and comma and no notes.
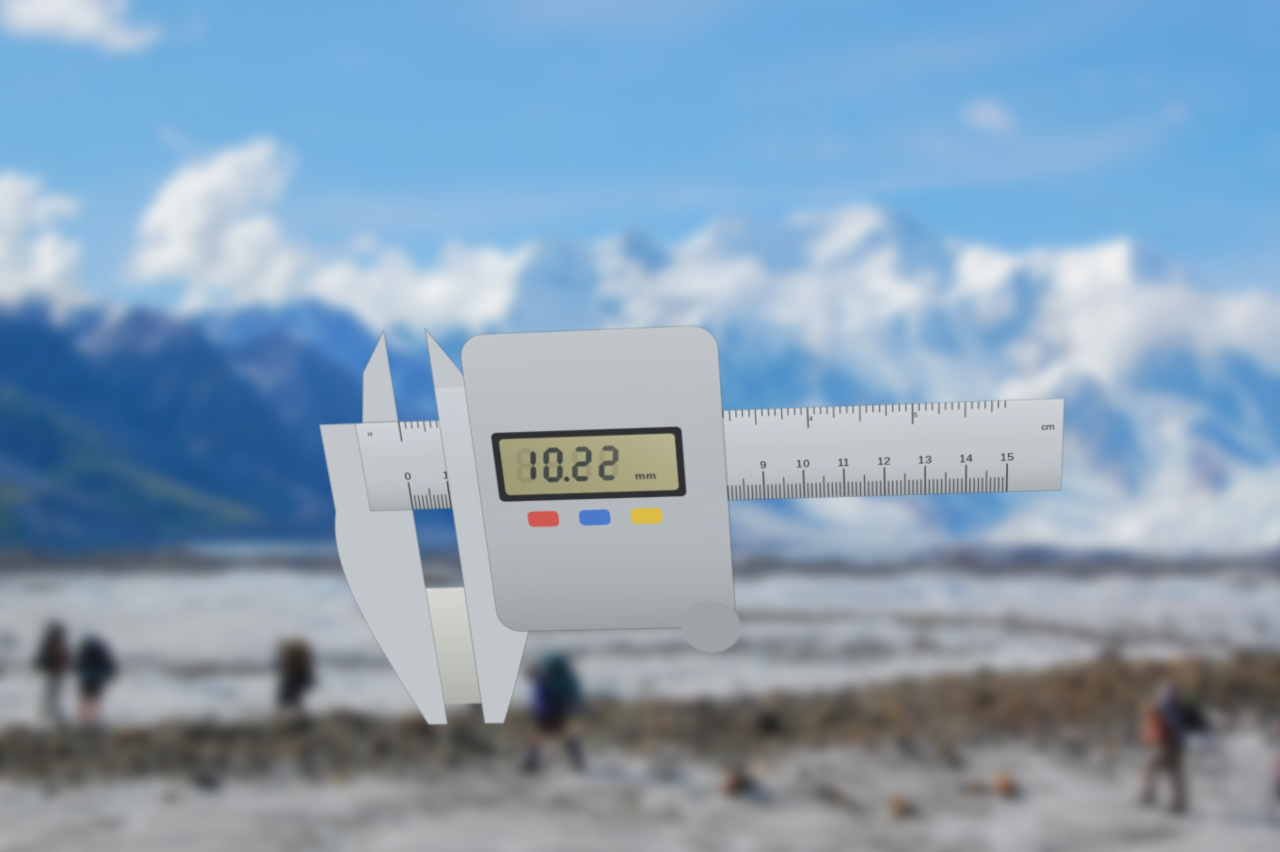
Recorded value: {"value": 10.22, "unit": "mm"}
